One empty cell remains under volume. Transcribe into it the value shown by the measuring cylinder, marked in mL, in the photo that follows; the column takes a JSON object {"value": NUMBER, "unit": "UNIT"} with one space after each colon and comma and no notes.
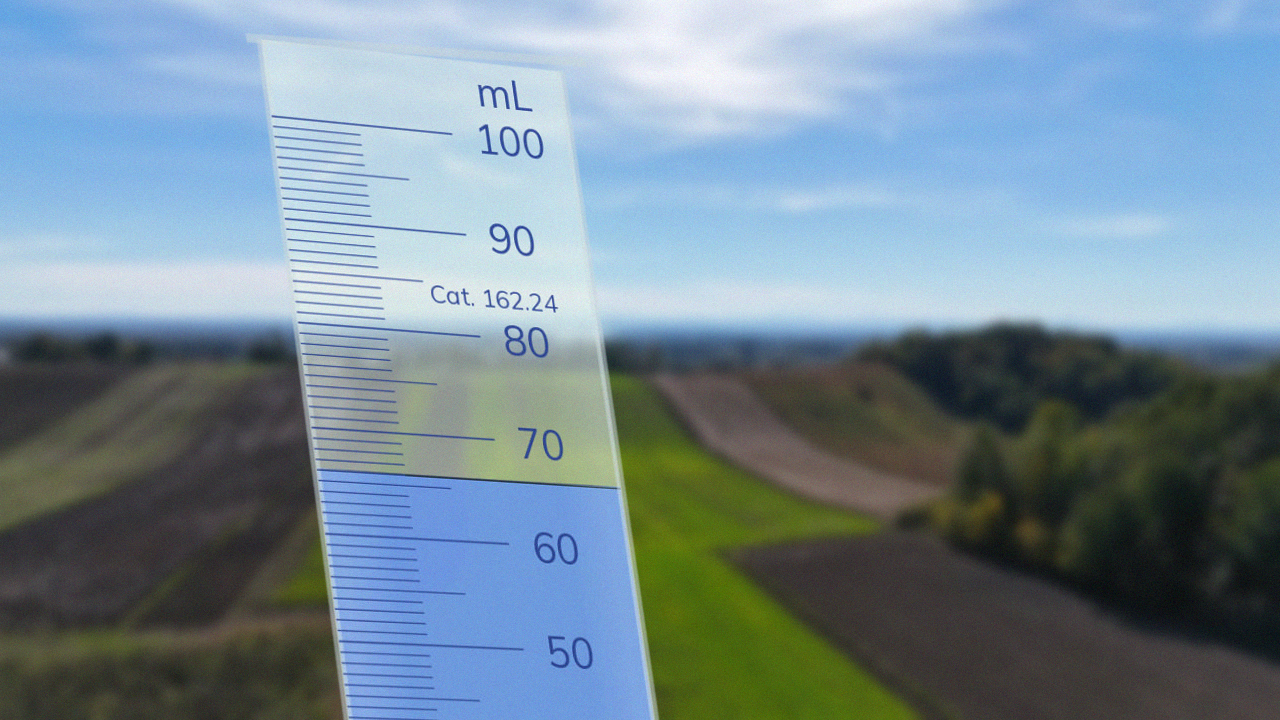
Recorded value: {"value": 66, "unit": "mL"}
